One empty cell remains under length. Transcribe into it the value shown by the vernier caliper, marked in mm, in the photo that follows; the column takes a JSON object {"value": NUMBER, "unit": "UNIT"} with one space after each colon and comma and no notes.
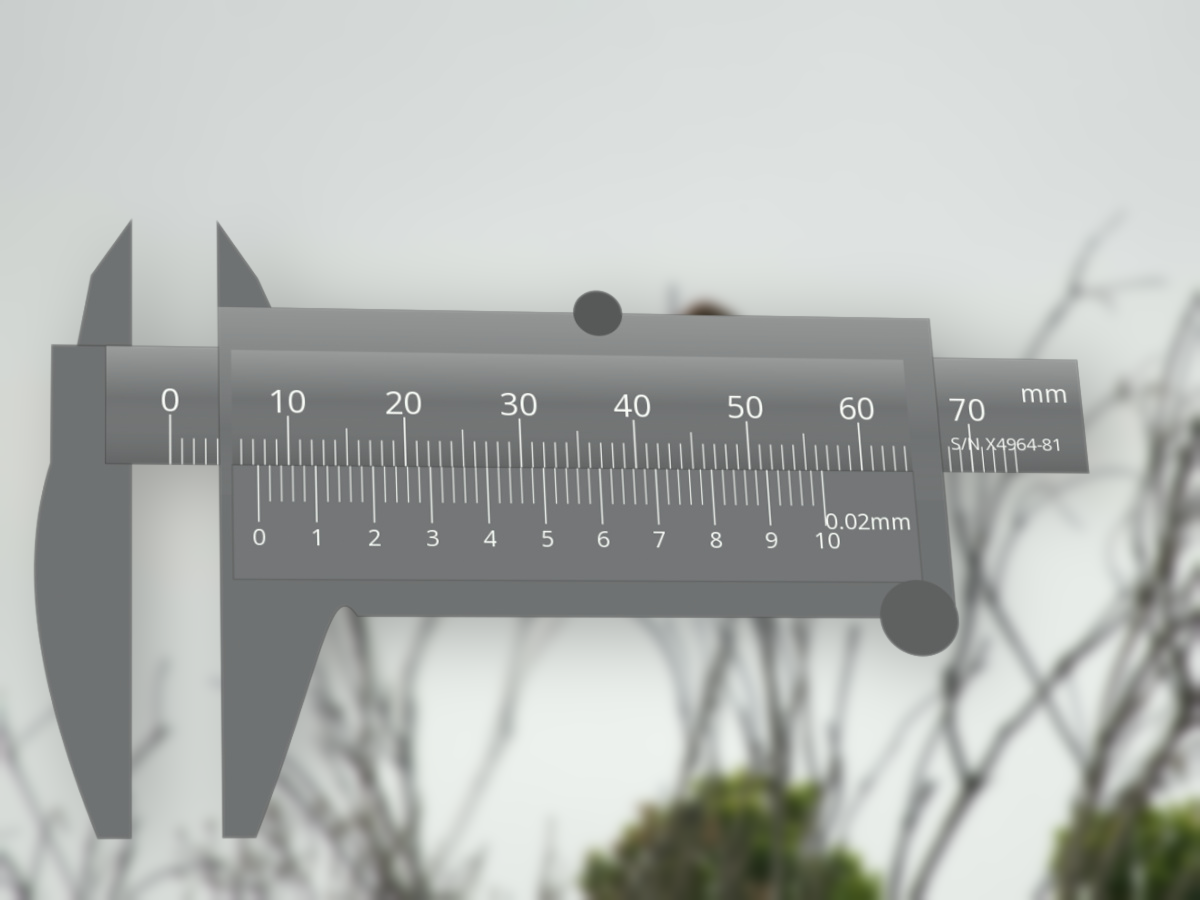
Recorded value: {"value": 7.4, "unit": "mm"}
